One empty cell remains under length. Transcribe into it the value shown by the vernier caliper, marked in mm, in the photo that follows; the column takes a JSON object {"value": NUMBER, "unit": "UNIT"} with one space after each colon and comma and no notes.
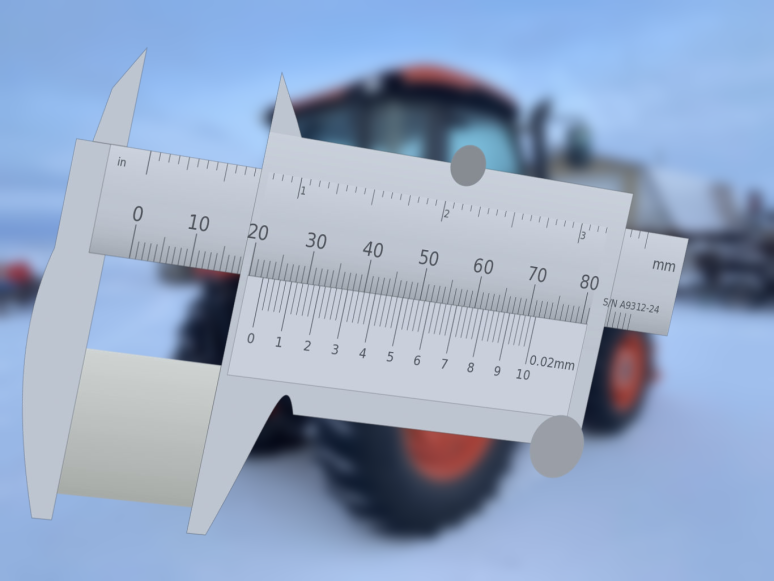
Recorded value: {"value": 22.4, "unit": "mm"}
